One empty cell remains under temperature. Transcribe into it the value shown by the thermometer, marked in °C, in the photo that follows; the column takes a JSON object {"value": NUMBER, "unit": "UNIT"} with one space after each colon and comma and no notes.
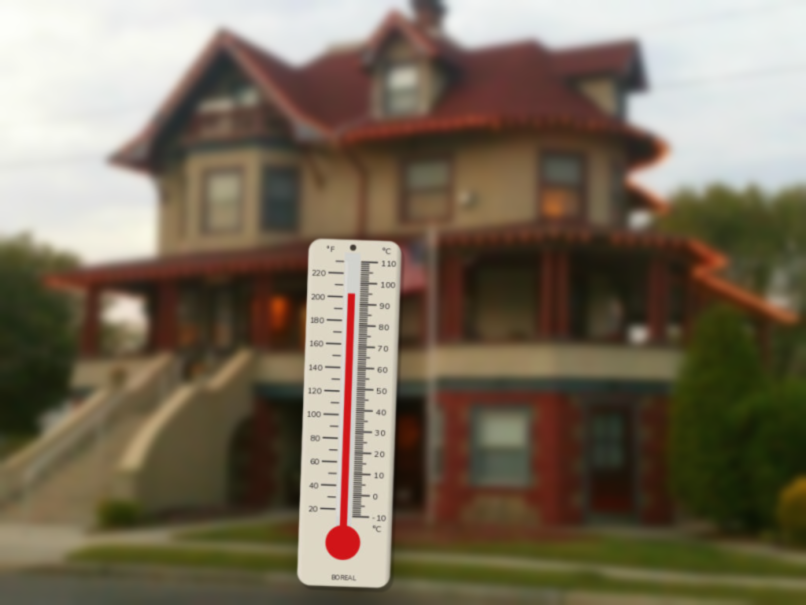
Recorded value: {"value": 95, "unit": "°C"}
